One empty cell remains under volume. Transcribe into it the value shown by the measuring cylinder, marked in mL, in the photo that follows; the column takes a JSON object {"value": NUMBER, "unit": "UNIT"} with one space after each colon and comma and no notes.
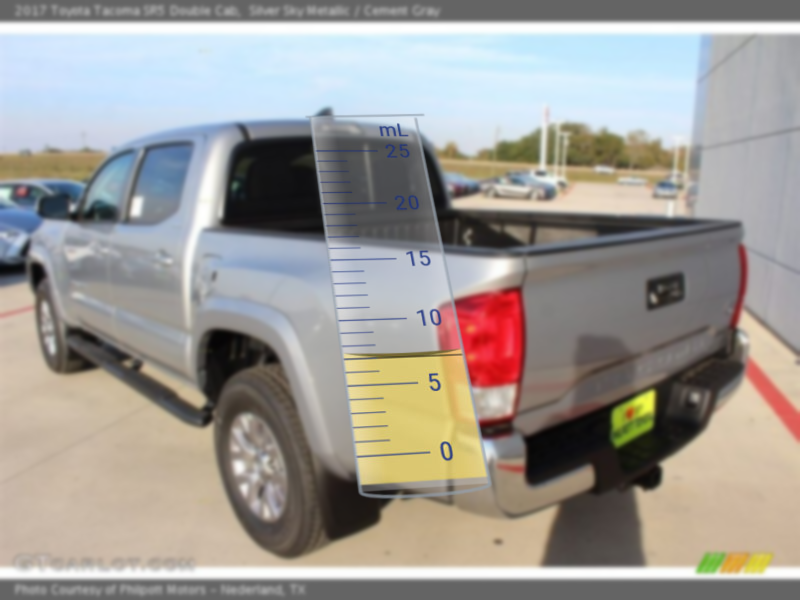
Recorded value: {"value": 7, "unit": "mL"}
